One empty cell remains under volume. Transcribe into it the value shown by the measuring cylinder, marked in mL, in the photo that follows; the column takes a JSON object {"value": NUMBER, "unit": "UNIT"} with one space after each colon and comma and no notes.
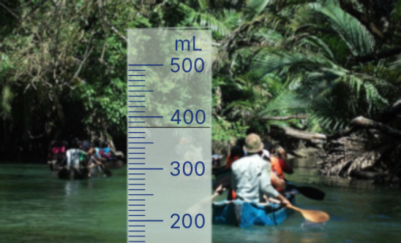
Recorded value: {"value": 380, "unit": "mL"}
